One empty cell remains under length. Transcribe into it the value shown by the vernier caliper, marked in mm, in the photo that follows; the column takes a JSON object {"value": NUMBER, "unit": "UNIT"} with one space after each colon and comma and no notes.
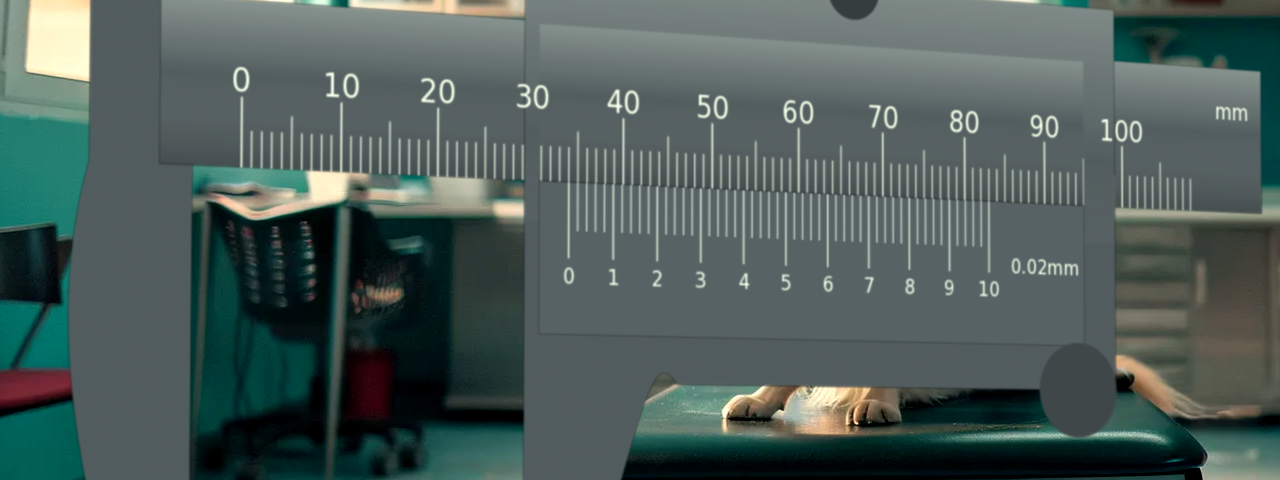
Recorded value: {"value": 34.0, "unit": "mm"}
